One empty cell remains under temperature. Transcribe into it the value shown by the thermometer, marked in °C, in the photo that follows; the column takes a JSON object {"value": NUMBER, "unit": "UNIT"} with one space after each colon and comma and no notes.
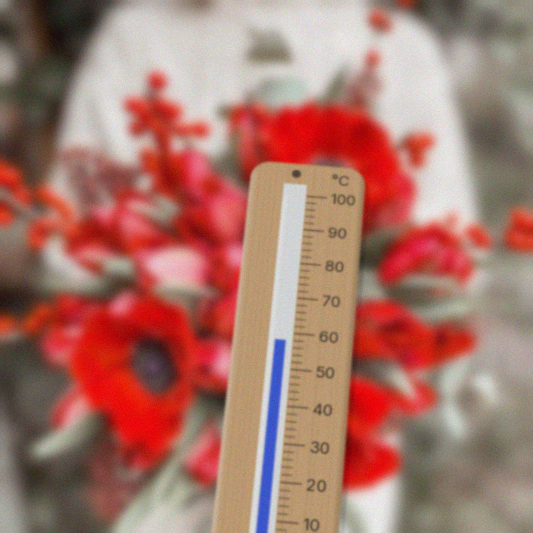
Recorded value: {"value": 58, "unit": "°C"}
